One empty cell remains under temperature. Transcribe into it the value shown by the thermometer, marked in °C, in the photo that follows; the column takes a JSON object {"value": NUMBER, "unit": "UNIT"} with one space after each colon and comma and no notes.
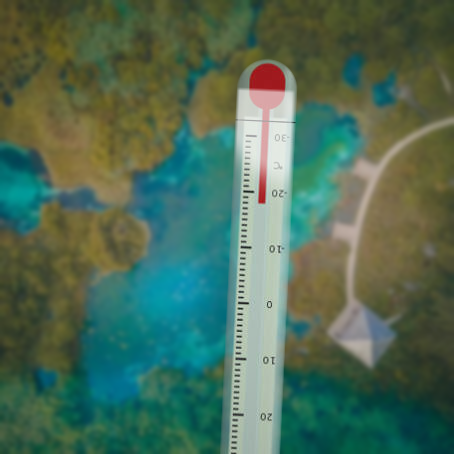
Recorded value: {"value": -18, "unit": "°C"}
